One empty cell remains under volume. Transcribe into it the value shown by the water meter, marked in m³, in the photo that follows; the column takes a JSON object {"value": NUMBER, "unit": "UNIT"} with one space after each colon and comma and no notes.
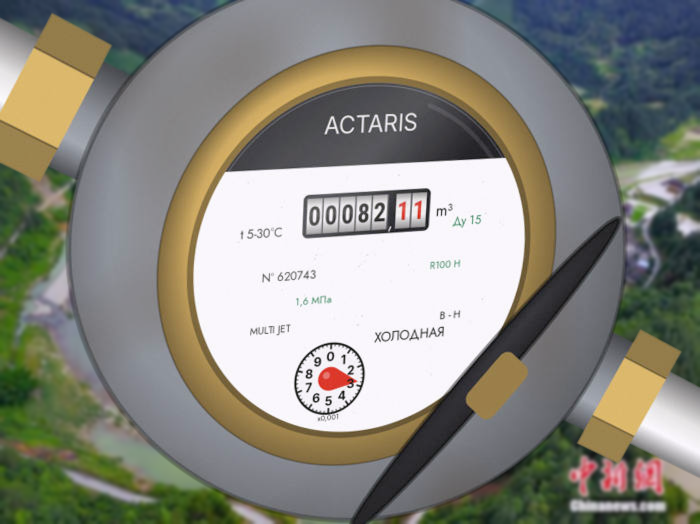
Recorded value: {"value": 82.112, "unit": "m³"}
